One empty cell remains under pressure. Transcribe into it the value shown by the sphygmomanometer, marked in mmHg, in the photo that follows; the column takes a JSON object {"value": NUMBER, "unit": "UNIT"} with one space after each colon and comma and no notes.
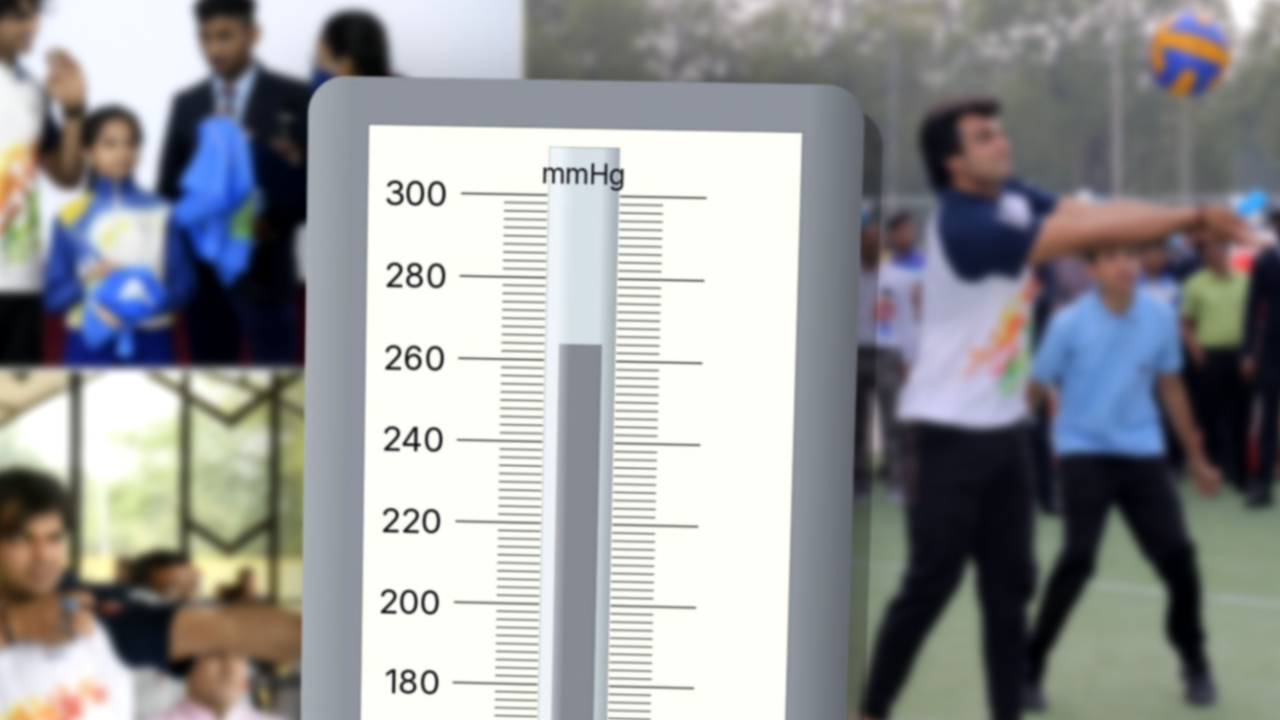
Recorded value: {"value": 264, "unit": "mmHg"}
